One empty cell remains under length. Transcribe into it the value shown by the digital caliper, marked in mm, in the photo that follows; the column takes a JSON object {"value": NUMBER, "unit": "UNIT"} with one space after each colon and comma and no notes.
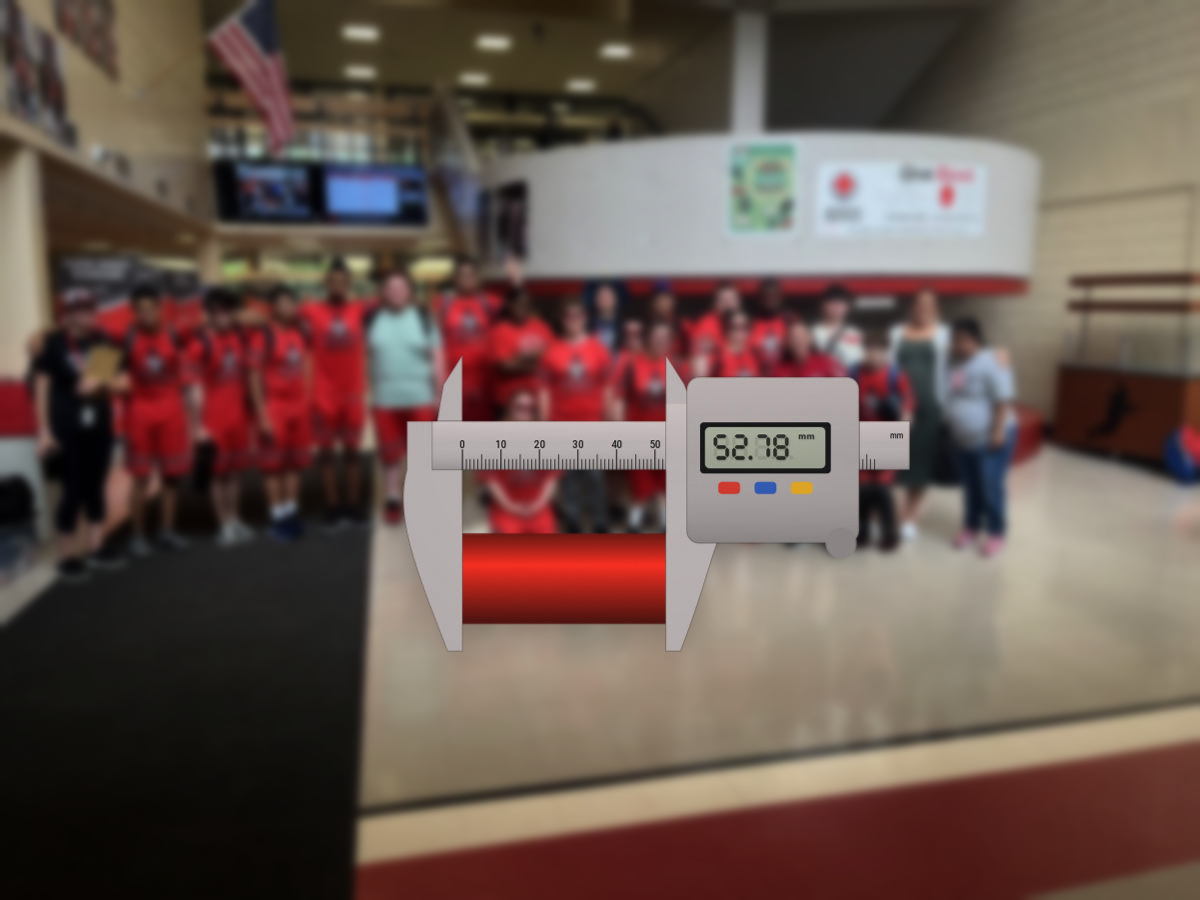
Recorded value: {"value": 52.78, "unit": "mm"}
